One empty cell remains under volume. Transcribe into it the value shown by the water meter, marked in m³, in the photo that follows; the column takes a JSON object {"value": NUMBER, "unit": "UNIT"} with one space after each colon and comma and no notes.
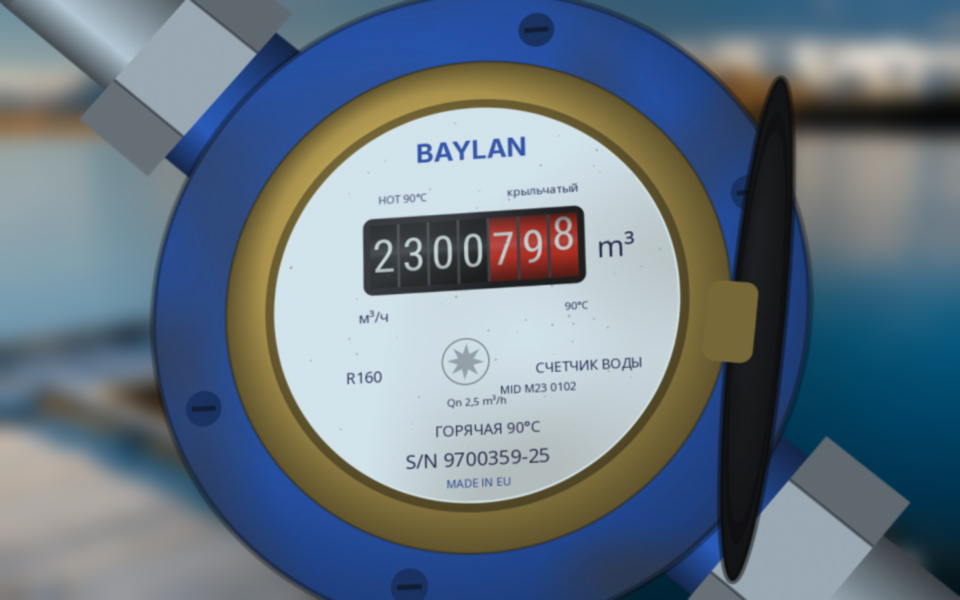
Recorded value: {"value": 2300.798, "unit": "m³"}
